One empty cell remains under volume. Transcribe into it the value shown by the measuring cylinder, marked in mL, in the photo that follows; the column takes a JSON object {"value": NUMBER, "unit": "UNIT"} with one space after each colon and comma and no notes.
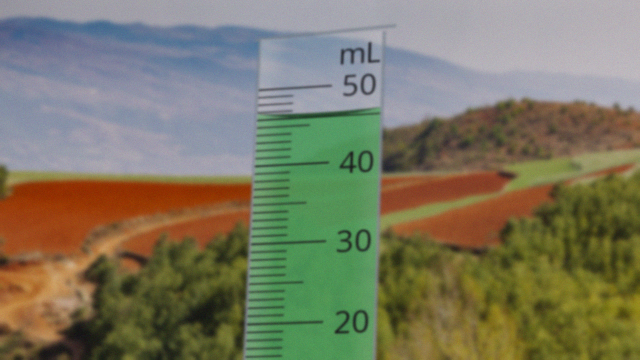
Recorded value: {"value": 46, "unit": "mL"}
